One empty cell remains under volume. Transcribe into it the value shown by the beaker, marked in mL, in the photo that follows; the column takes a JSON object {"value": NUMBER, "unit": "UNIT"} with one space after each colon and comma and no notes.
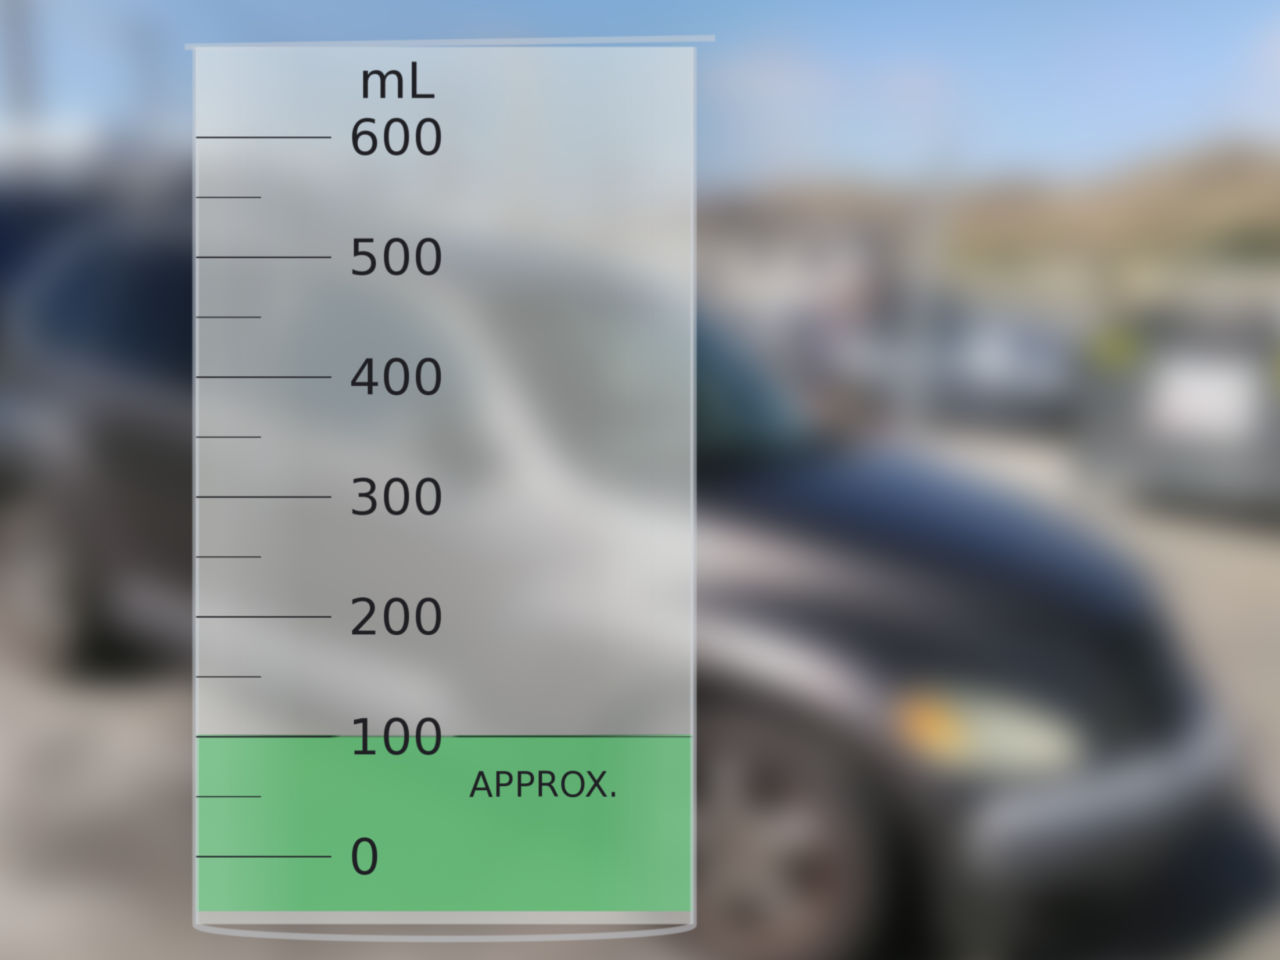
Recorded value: {"value": 100, "unit": "mL"}
